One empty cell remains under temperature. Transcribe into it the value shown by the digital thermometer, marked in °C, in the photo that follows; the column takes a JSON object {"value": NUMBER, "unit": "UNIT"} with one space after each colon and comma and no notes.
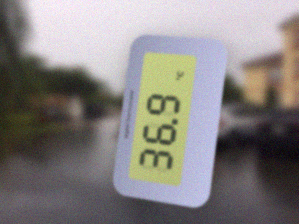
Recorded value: {"value": 36.9, "unit": "°C"}
